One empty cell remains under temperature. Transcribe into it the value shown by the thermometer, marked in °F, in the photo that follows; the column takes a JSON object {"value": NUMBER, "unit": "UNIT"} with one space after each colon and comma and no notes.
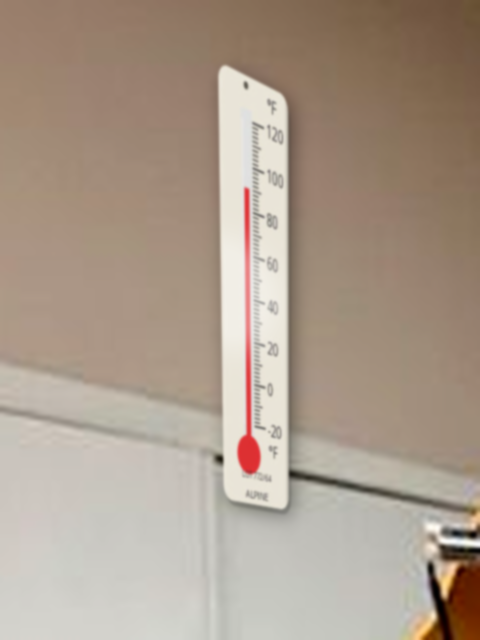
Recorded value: {"value": 90, "unit": "°F"}
